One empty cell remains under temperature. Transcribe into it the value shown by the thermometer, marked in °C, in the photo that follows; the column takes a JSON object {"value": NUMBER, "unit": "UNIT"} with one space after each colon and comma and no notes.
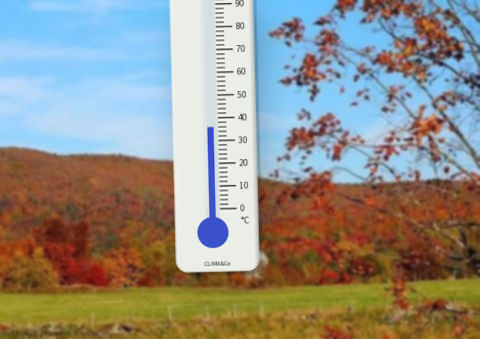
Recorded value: {"value": 36, "unit": "°C"}
